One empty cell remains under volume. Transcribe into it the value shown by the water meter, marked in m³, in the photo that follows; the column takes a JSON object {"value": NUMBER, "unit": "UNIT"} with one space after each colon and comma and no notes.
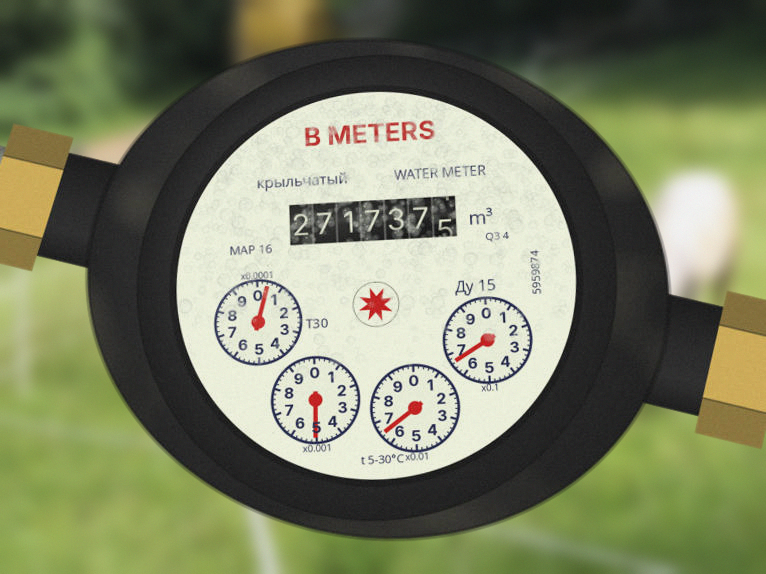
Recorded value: {"value": 2717374.6650, "unit": "m³"}
